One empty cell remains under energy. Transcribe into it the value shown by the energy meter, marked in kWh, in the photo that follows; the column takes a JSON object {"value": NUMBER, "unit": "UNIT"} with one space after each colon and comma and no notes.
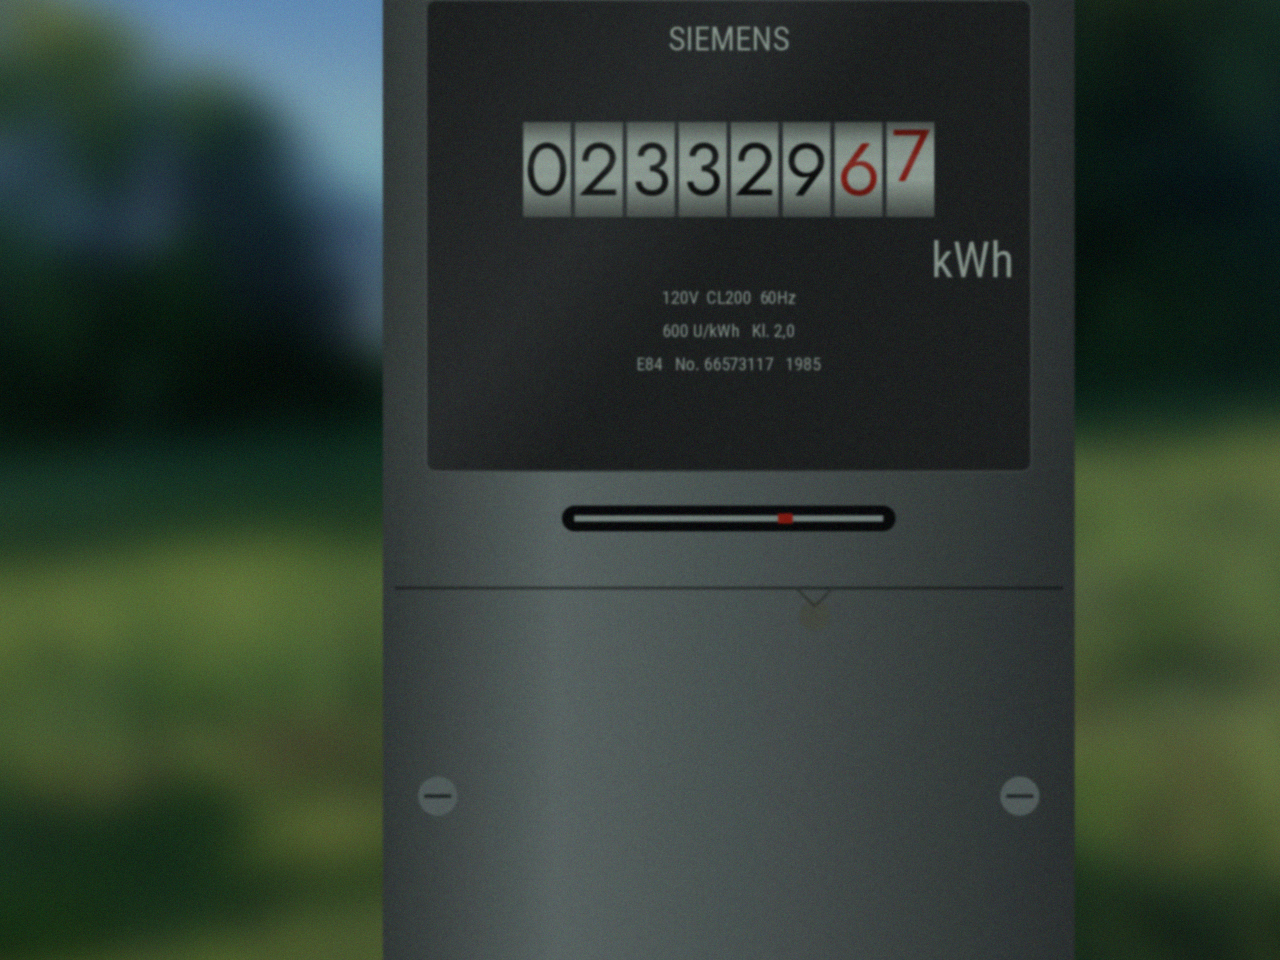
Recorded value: {"value": 23329.67, "unit": "kWh"}
